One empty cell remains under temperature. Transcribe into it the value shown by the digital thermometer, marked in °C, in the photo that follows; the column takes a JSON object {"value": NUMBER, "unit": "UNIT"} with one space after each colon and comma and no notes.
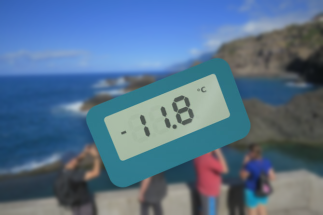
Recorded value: {"value": -11.8, "unit": "°C"}
